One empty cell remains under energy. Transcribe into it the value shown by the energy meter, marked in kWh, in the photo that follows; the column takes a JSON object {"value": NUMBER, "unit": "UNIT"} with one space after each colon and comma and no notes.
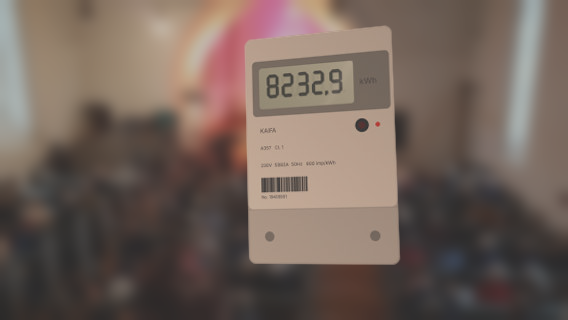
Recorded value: {"value": 8232.9, "unit": "kWh"}
